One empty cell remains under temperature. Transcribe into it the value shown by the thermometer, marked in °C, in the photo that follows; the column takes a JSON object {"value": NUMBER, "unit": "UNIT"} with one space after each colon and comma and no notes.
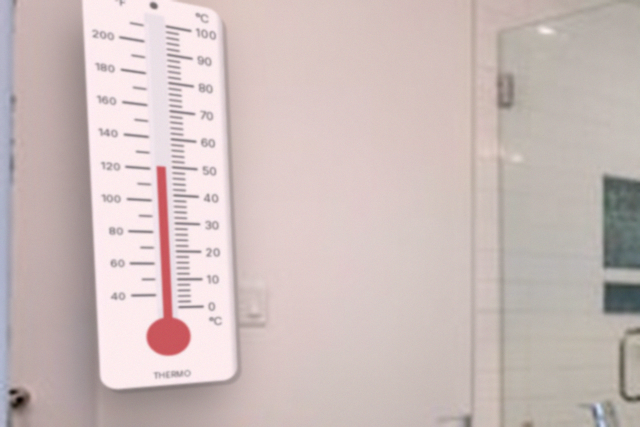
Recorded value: {"value": 50, "unit": "°C"}
